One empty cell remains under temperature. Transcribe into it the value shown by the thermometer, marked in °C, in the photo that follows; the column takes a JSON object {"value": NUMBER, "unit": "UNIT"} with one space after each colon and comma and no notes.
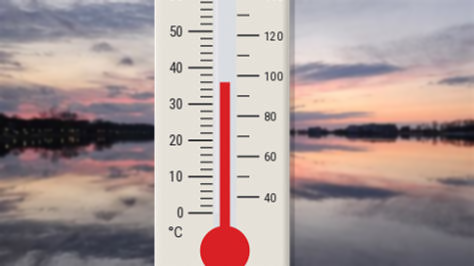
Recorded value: {"value": 36, "unit": "°C"}
